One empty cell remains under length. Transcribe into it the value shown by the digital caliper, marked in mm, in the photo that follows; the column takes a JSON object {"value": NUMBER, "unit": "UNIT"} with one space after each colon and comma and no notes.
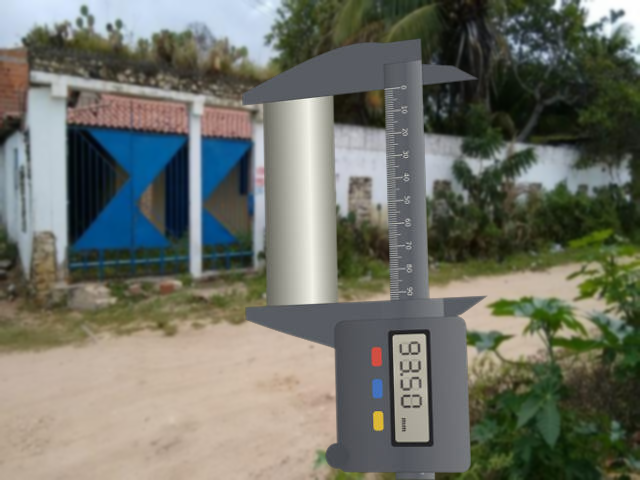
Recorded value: {"value": 93.50, "unit": "mm"}
